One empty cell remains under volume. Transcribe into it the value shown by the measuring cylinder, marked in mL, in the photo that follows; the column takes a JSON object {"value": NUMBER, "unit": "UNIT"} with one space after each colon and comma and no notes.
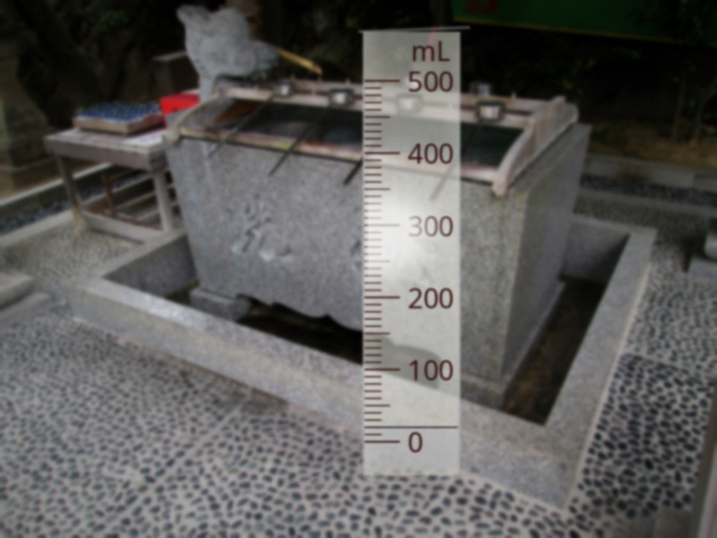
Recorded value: {"value": 20, "unit": "mL"}
